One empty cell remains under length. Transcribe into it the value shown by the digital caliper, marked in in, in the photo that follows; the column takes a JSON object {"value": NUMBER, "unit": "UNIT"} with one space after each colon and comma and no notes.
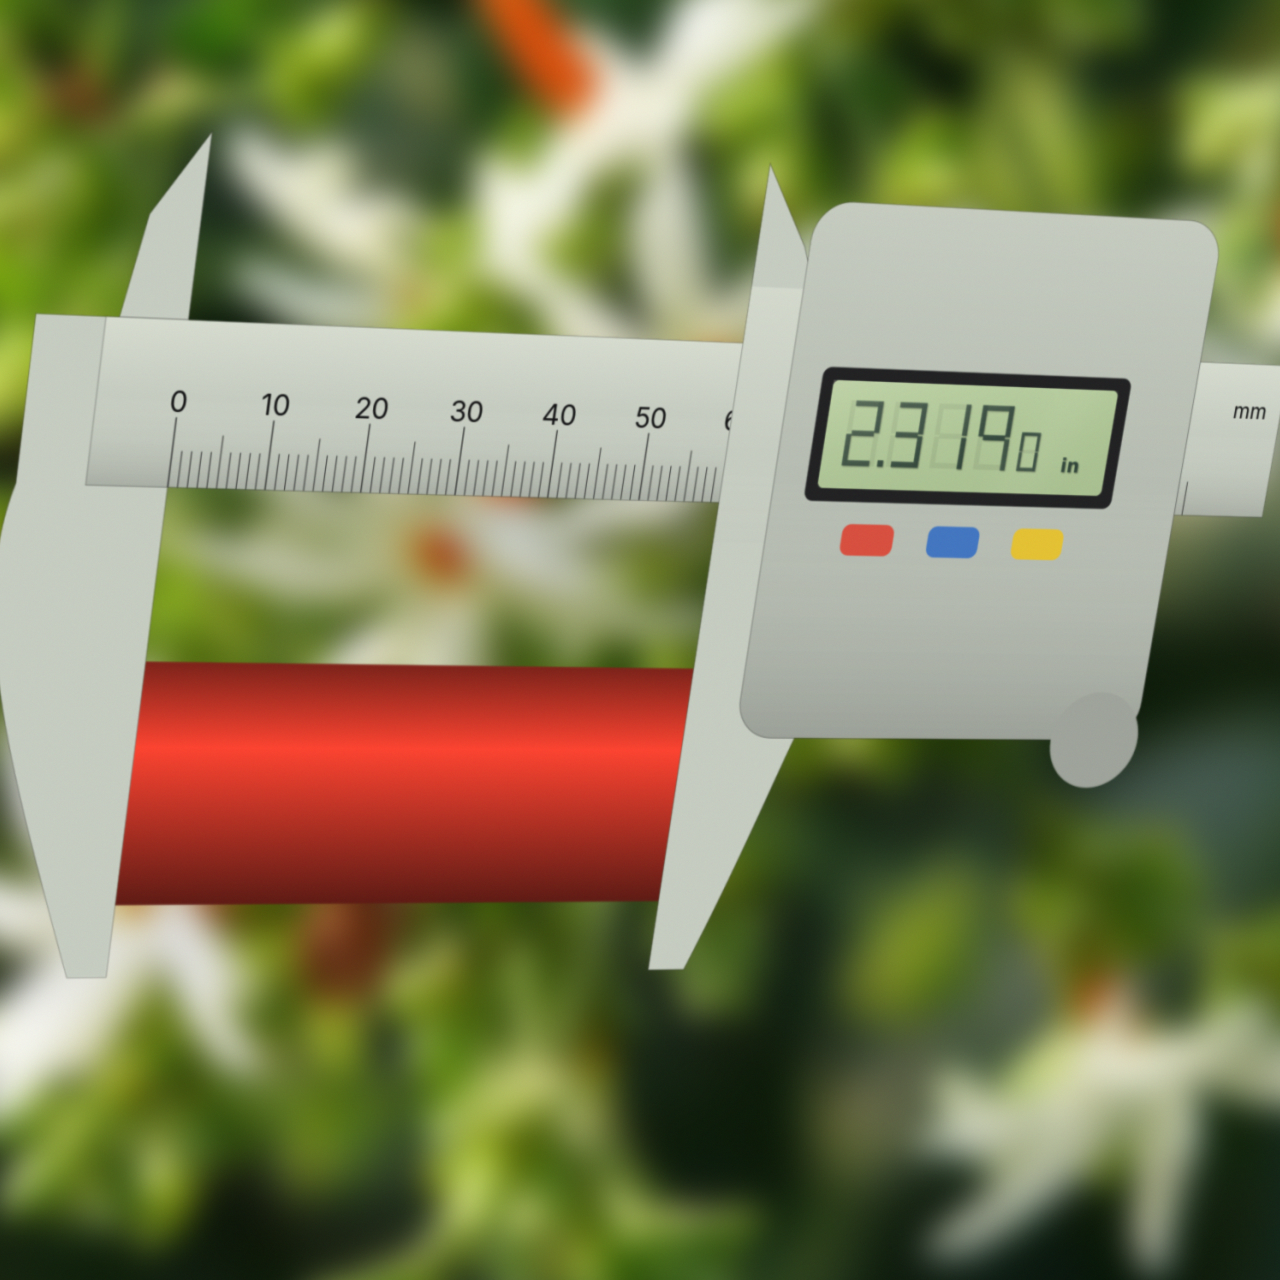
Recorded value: {"value": 2.3190, "unit": "in"}
